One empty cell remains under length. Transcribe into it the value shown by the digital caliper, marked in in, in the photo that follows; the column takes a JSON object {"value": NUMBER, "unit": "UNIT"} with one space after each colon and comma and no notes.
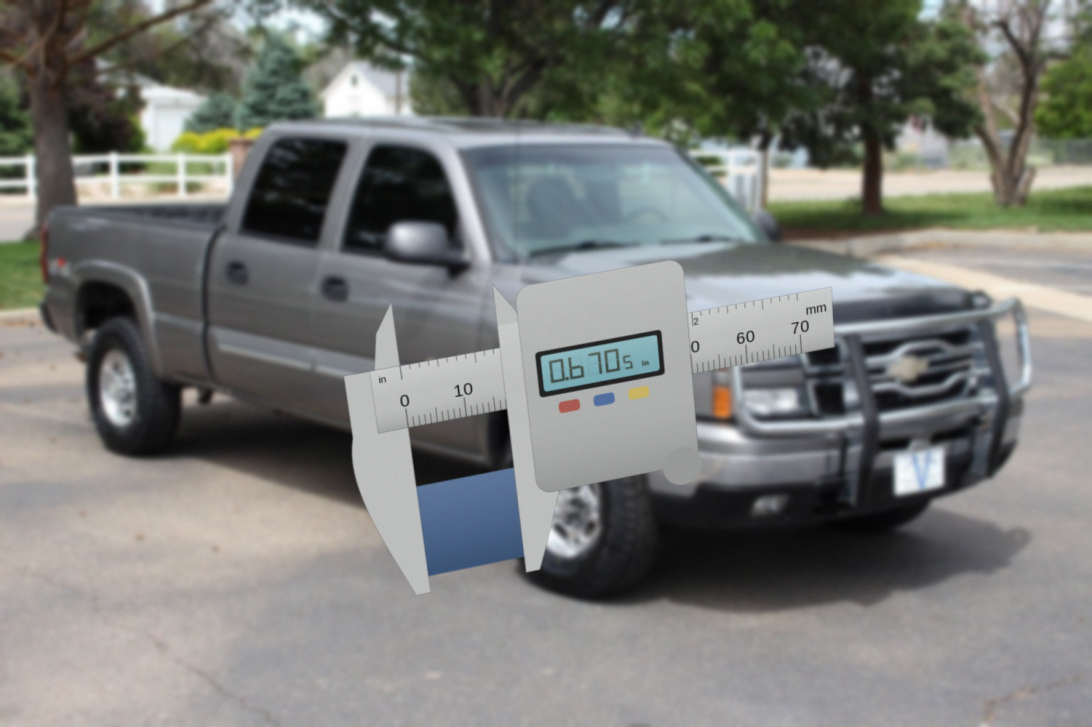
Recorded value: {"value": 0.6705, "unit": "in"}
